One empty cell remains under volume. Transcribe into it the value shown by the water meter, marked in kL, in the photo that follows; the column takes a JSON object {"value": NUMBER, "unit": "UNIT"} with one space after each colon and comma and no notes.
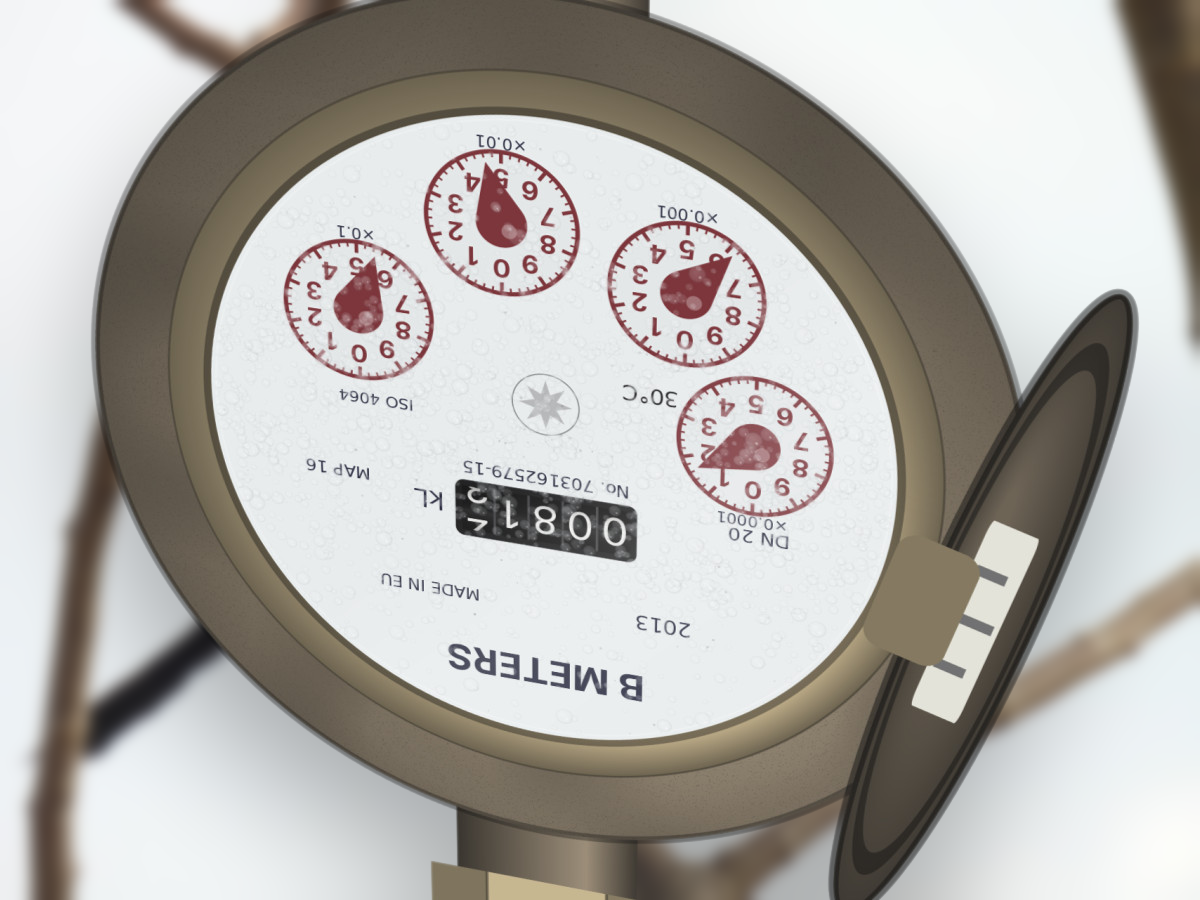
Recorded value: {"value": 812.5461, "unit": "kL"}
